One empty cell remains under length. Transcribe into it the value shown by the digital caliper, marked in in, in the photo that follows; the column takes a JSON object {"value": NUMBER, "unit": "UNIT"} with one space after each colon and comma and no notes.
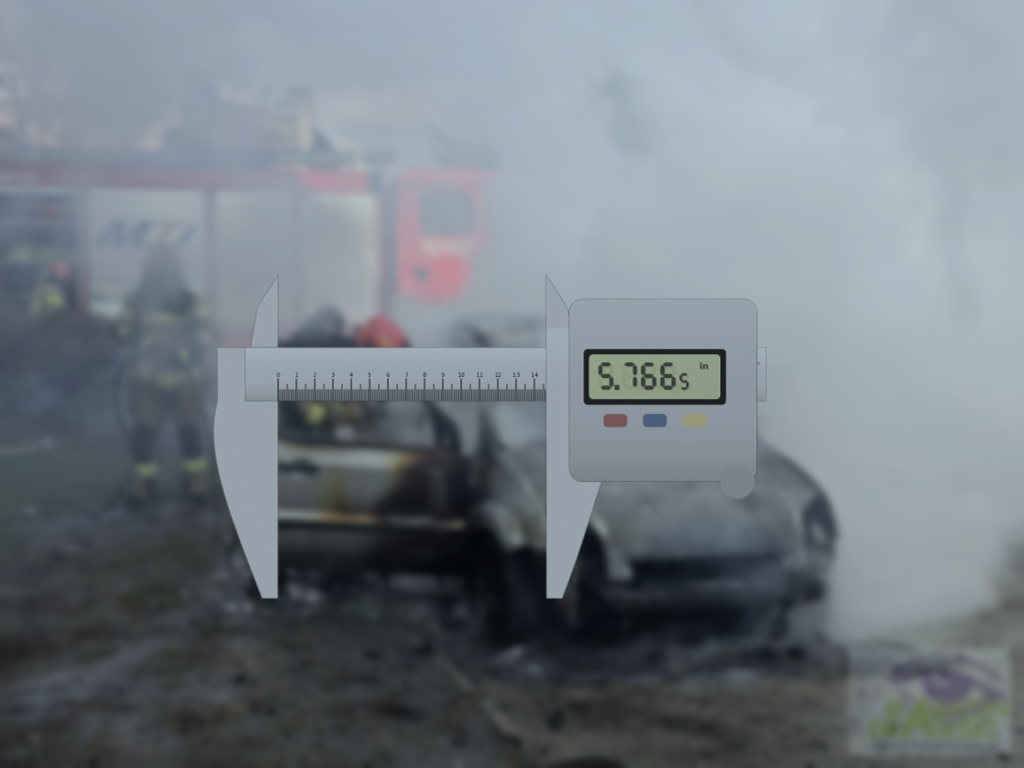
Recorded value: {"value": 5.7665, "unit": "in"}
